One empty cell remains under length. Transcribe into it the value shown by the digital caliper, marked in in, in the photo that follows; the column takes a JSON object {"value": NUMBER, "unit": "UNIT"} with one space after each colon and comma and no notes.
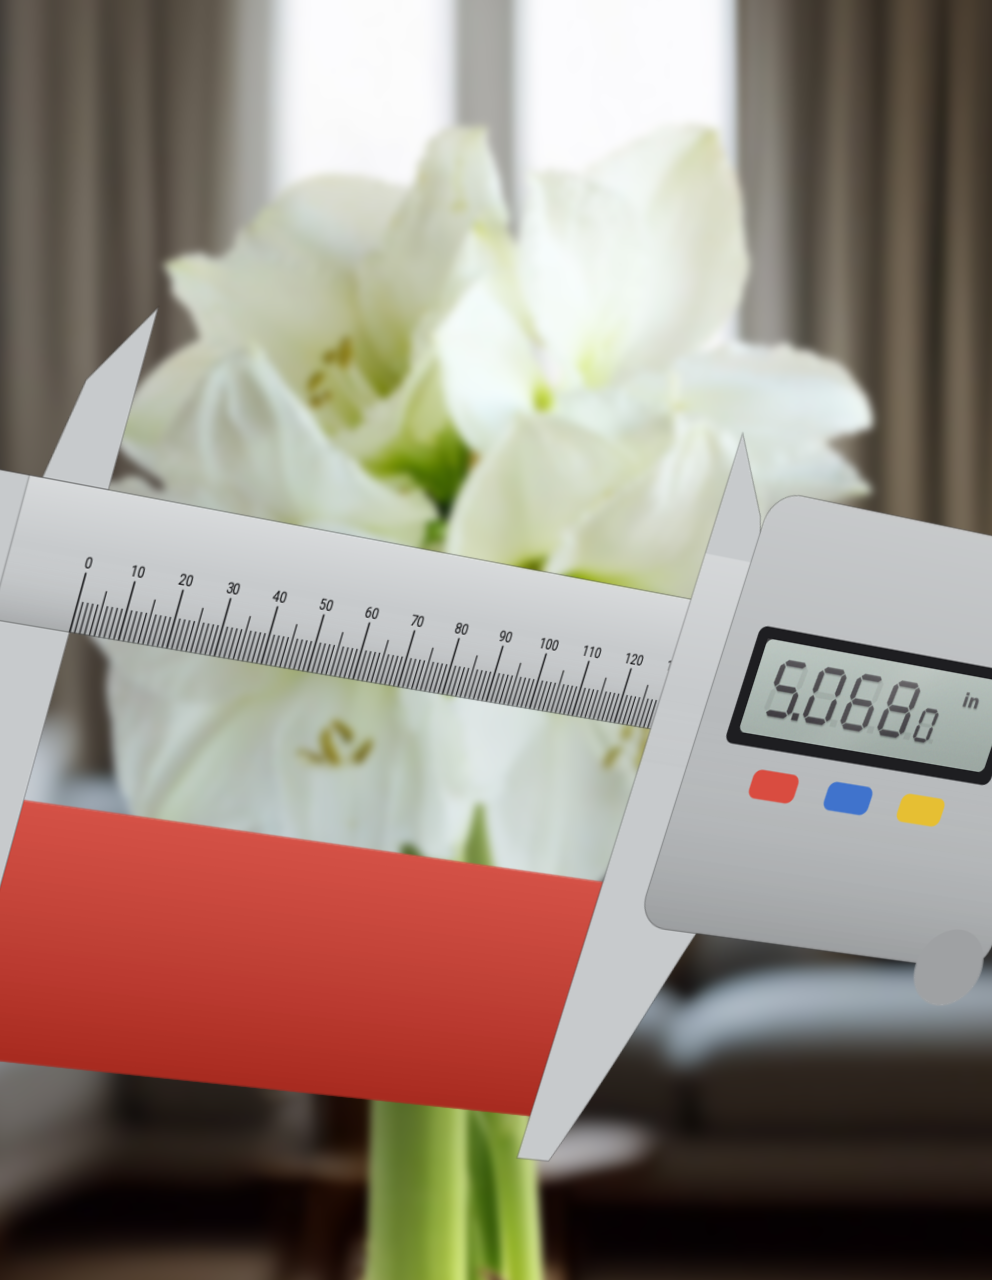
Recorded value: {"value": 5.0680, "unit": "in"}
